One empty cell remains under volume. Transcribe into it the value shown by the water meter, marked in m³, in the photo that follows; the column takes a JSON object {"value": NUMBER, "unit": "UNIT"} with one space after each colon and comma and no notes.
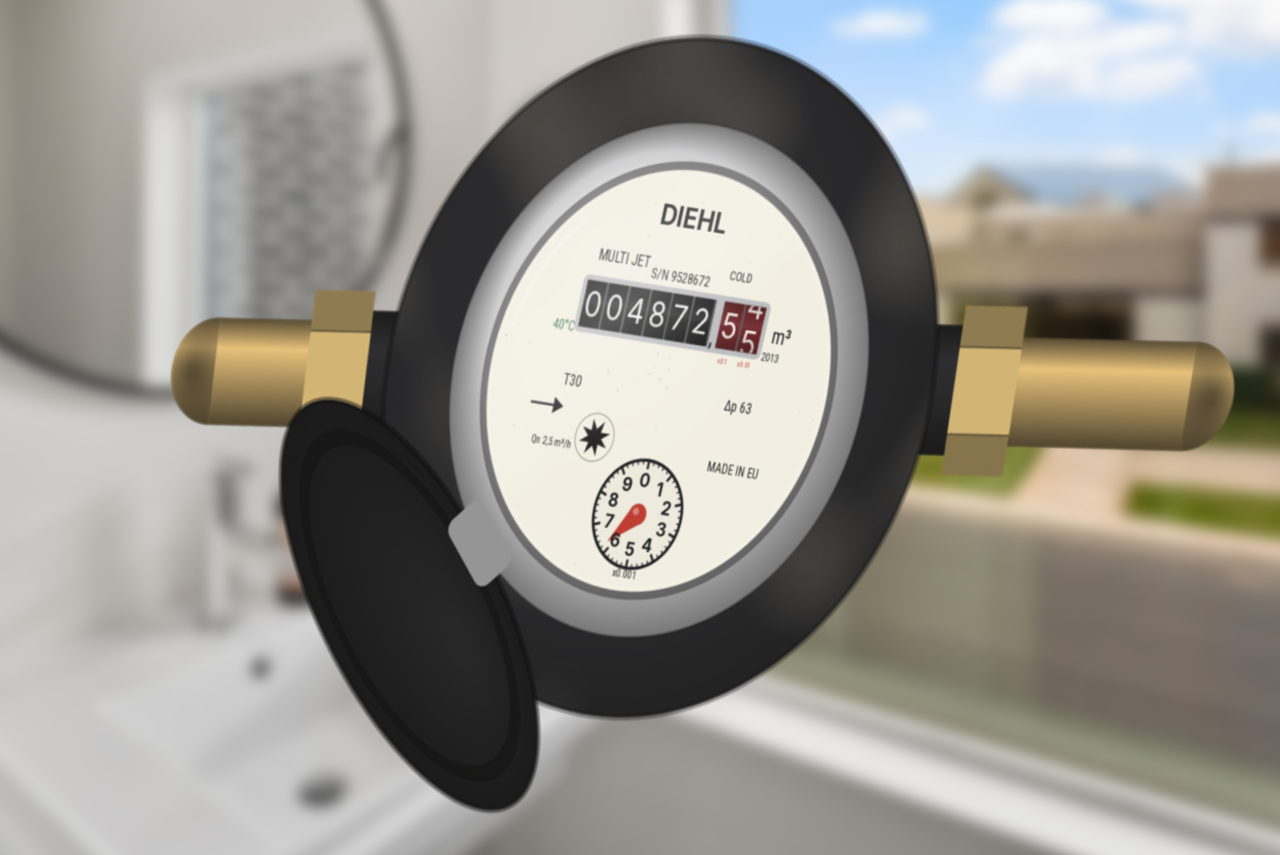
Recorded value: {"value": 4872.546, "unit": "m³"}
